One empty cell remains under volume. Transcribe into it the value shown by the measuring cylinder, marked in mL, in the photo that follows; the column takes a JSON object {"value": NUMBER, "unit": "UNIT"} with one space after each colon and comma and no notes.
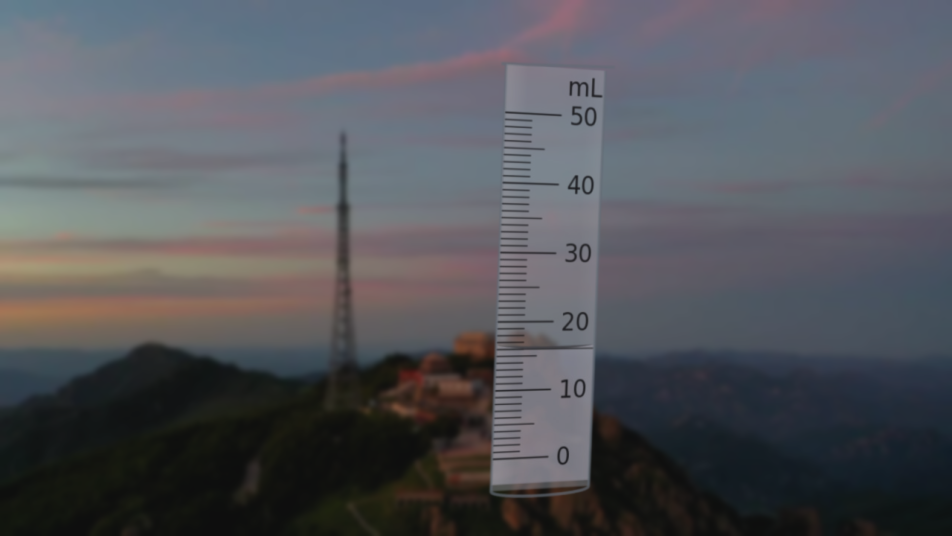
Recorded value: {"value": 16, "unit": "mL"}
